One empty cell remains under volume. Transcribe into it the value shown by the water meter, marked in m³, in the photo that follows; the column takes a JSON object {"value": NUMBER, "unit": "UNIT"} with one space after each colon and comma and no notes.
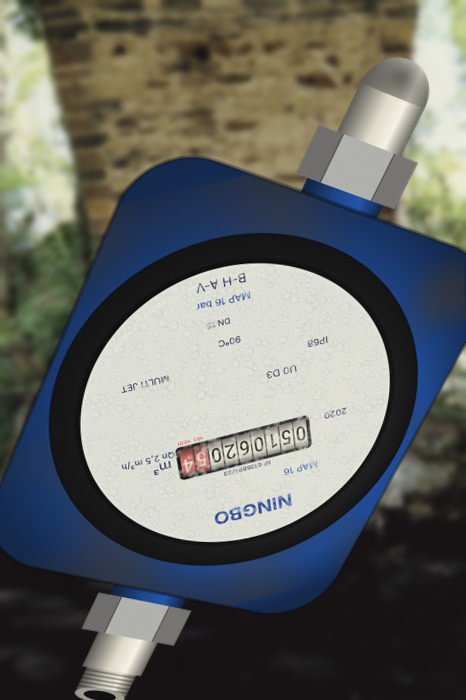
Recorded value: {"value": 510620.54, "unit": "m³"}
